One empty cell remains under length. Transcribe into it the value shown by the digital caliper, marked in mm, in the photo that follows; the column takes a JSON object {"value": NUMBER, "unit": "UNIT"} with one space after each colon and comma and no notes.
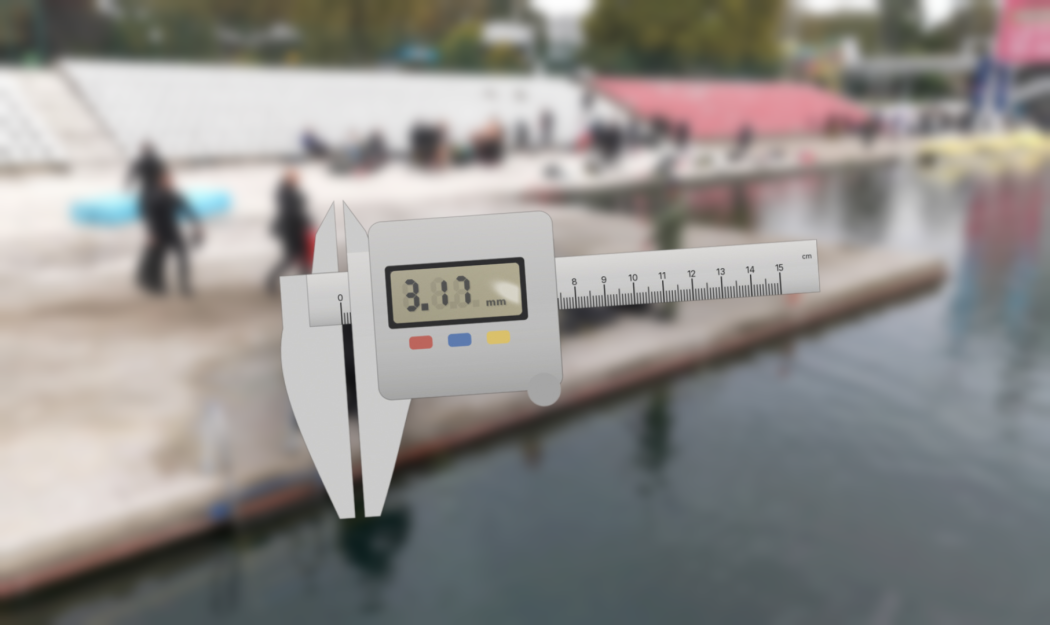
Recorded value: {"value": 3.17, "unit": "mm"}
